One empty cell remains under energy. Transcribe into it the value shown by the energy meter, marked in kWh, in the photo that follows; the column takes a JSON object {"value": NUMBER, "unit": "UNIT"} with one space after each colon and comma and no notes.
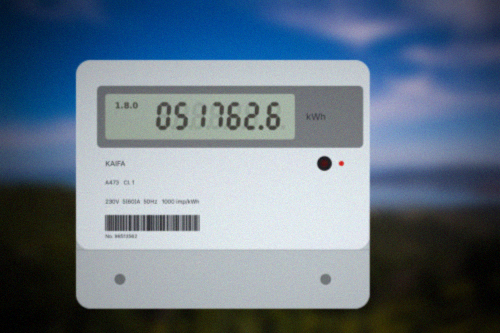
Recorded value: {"value": 51762.6, "unit": "kWh"}
